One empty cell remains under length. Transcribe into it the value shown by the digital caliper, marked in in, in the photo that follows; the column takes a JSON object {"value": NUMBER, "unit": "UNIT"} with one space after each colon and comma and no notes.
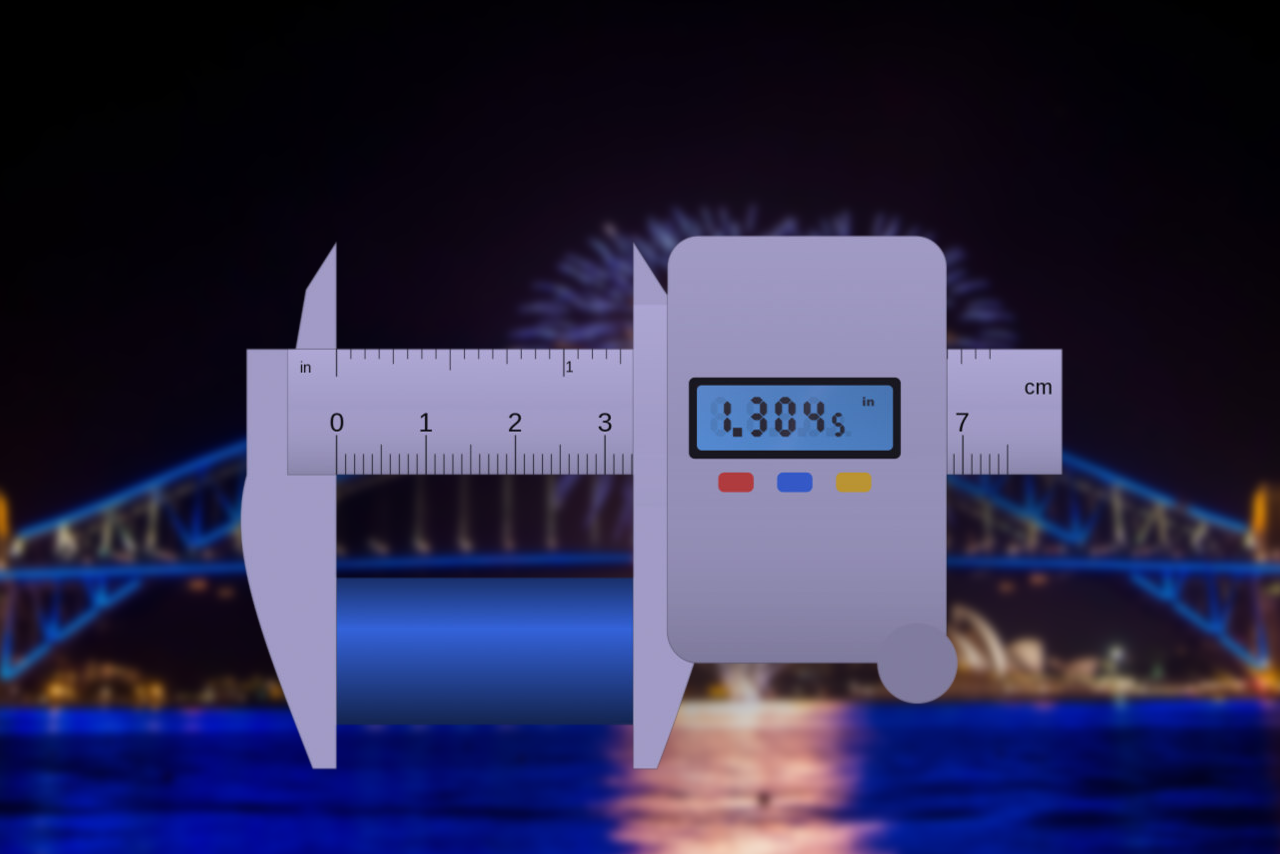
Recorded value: {"value": 1.3045, "unit": "in"}
